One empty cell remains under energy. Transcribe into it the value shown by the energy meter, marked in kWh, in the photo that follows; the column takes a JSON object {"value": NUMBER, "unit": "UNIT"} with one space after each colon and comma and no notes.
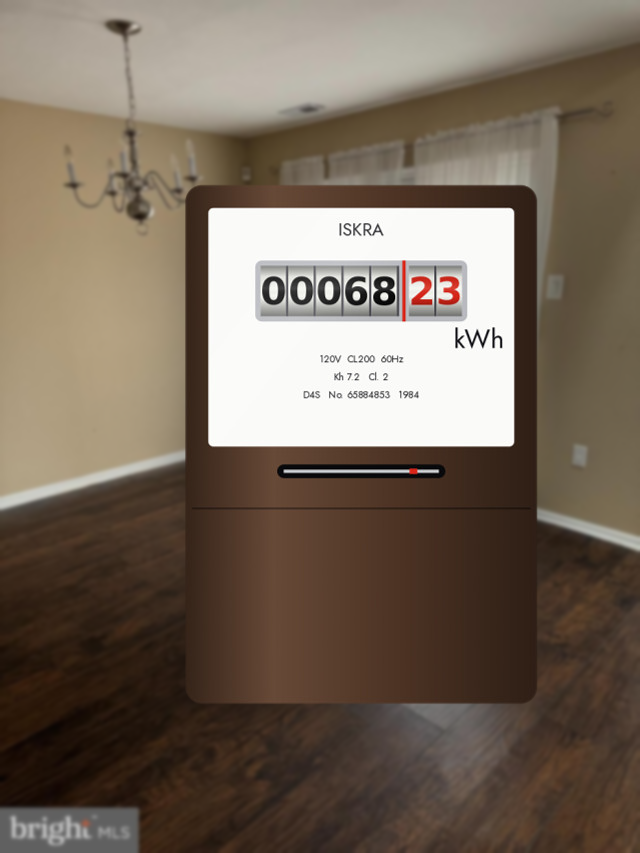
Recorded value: {"value": 68.23, "unit": "kWh"}
